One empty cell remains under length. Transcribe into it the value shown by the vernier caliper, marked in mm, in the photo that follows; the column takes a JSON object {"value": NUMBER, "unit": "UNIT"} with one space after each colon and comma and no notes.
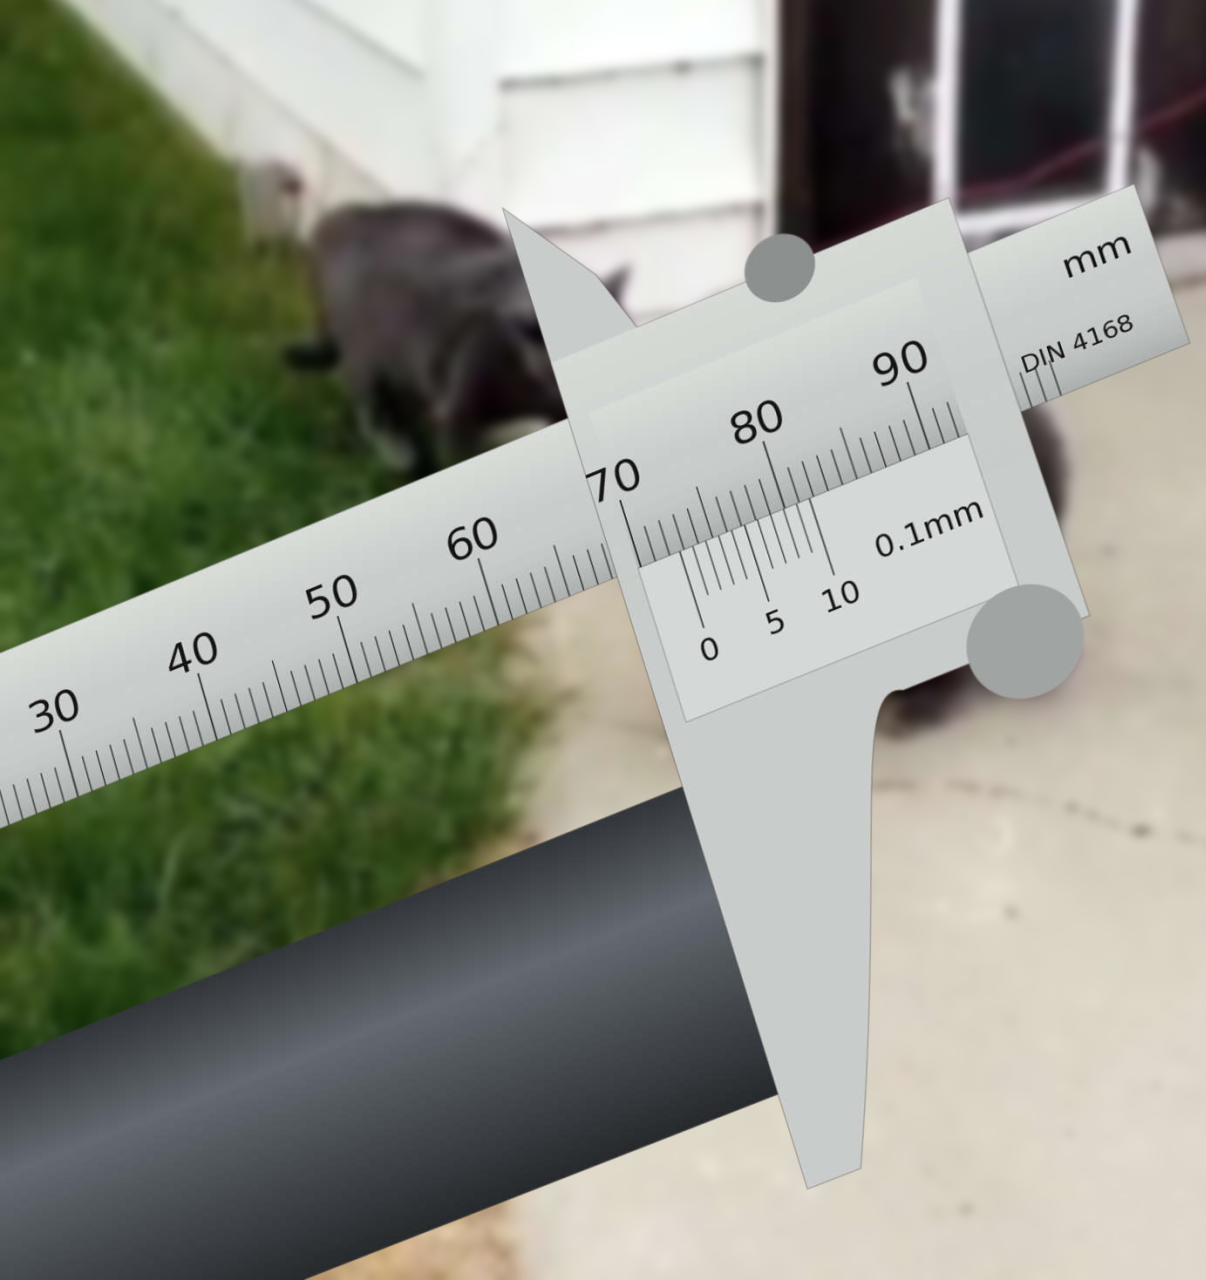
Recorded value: {"value": 72.7, "unit": "mm"}
